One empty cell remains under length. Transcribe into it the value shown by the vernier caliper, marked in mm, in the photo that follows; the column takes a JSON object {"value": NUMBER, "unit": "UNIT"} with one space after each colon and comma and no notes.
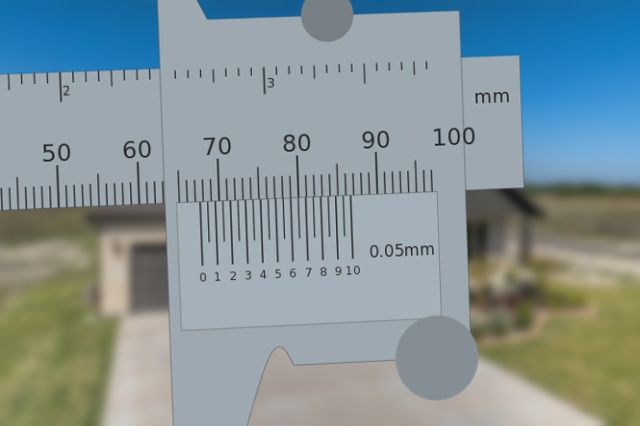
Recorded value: {"value": 67.6, "unit": "mm"}
